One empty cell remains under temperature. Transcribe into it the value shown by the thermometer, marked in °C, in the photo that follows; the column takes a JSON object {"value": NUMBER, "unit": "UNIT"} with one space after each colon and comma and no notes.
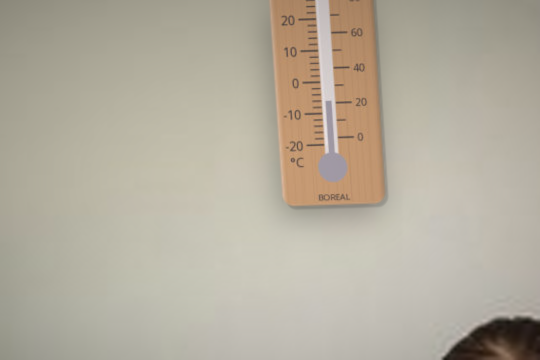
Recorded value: {"value": -6, "unit": "°C"}
